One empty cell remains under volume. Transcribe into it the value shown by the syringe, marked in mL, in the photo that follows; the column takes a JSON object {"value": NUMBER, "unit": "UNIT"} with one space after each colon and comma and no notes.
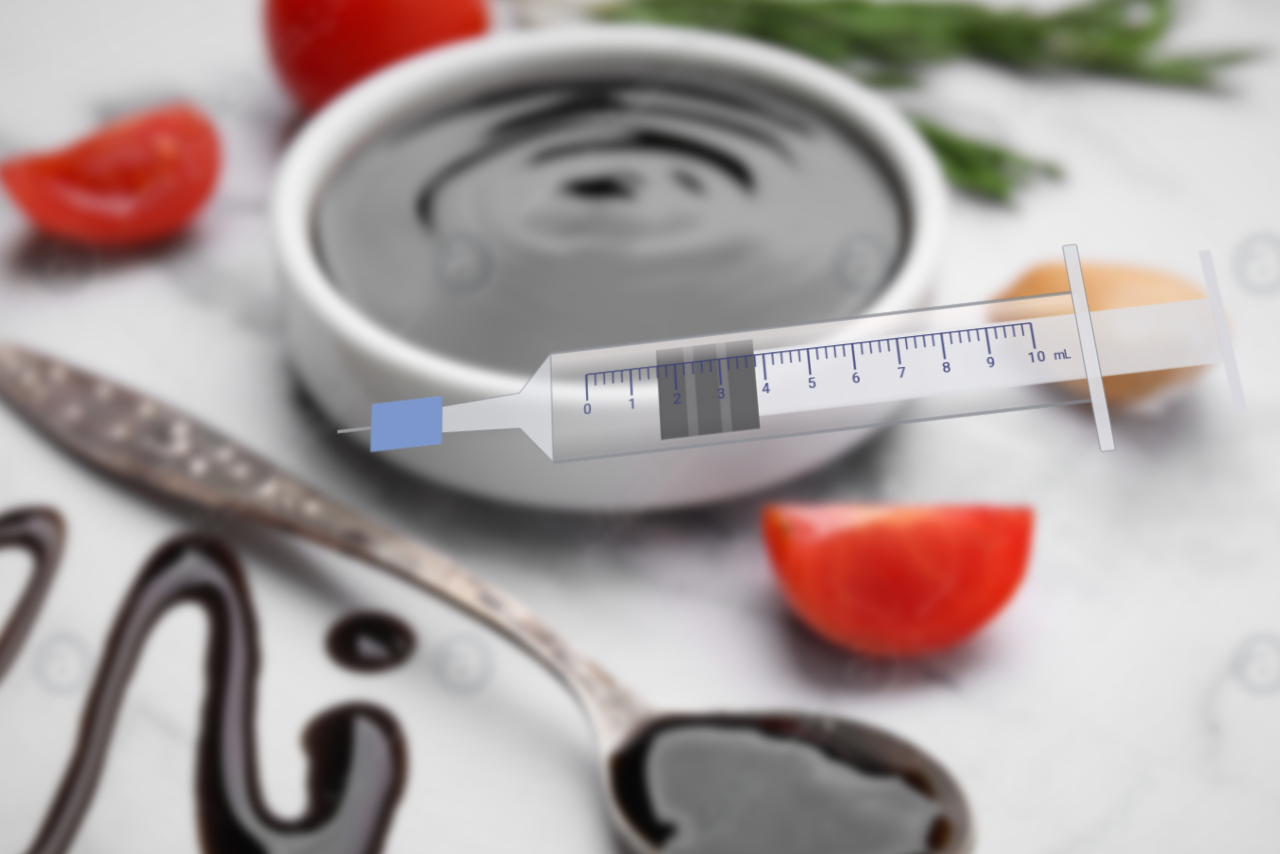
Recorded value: {"value": 1.6, "unit": "mL"}
